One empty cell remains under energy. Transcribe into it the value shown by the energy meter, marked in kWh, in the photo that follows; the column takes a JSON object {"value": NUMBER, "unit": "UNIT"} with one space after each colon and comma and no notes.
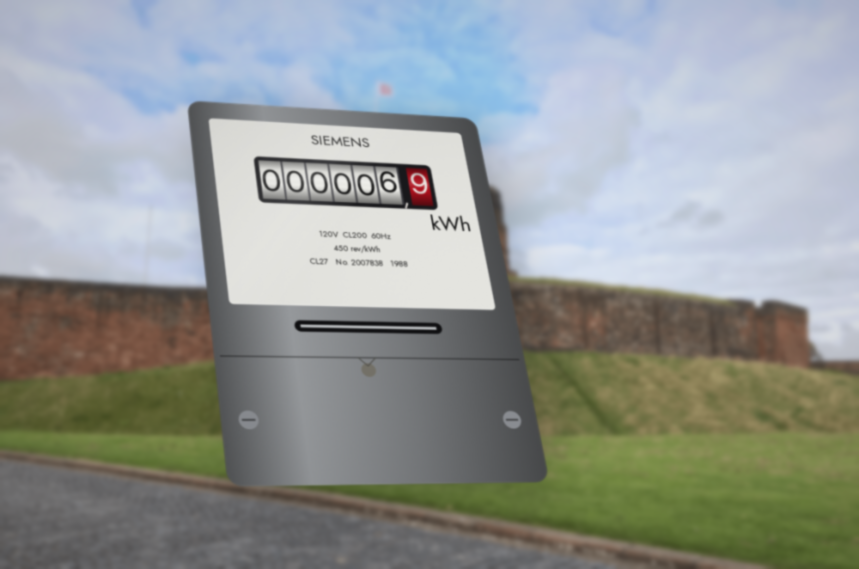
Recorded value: {"value": 6.9, "unit": "kWh"}
